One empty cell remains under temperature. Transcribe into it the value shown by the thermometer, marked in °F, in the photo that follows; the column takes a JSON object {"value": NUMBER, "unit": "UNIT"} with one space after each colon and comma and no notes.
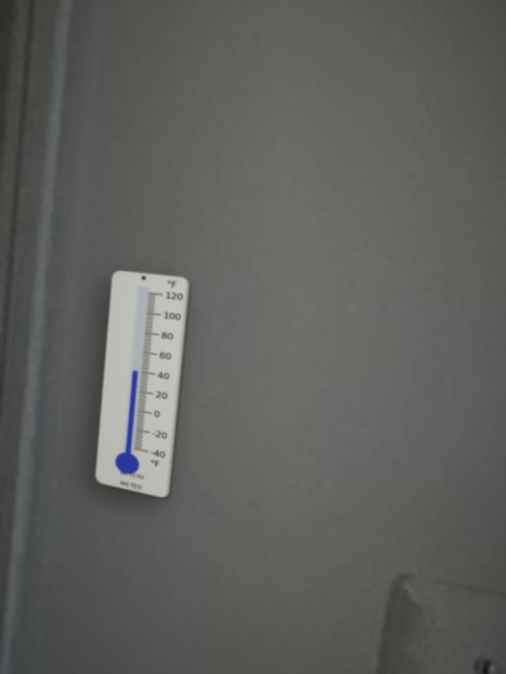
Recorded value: {"value": 40, "unit": "°F"}
